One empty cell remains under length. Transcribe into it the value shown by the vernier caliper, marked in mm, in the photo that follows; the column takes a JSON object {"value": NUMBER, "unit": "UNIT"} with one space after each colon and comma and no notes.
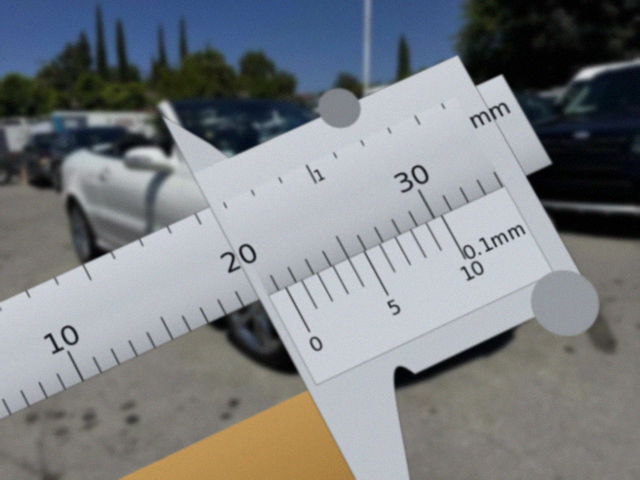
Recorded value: {"value": 21.4, "unit": "mm"}
